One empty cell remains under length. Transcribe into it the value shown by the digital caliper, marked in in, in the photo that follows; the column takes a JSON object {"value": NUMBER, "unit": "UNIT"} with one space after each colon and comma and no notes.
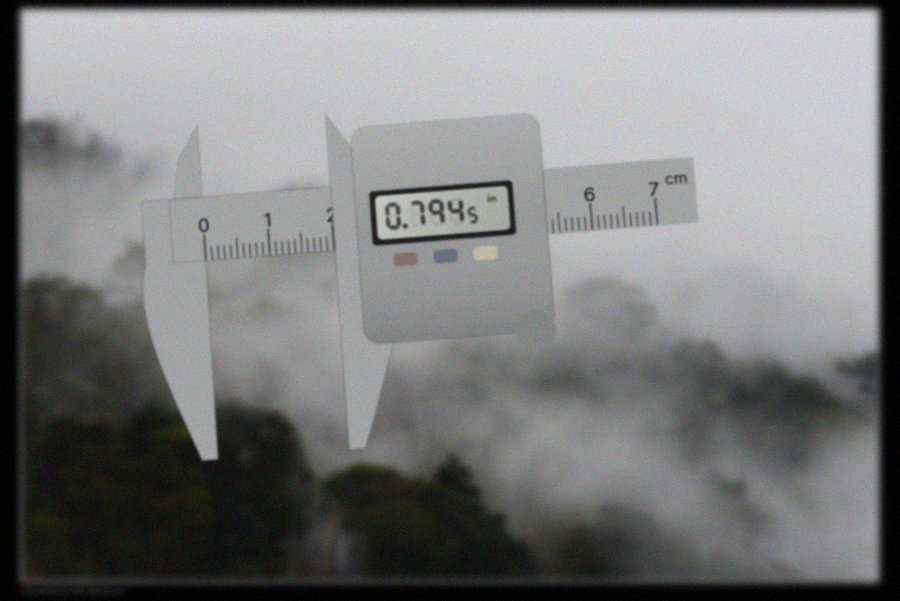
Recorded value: {"value": 0.7945, "unit": "in"}
